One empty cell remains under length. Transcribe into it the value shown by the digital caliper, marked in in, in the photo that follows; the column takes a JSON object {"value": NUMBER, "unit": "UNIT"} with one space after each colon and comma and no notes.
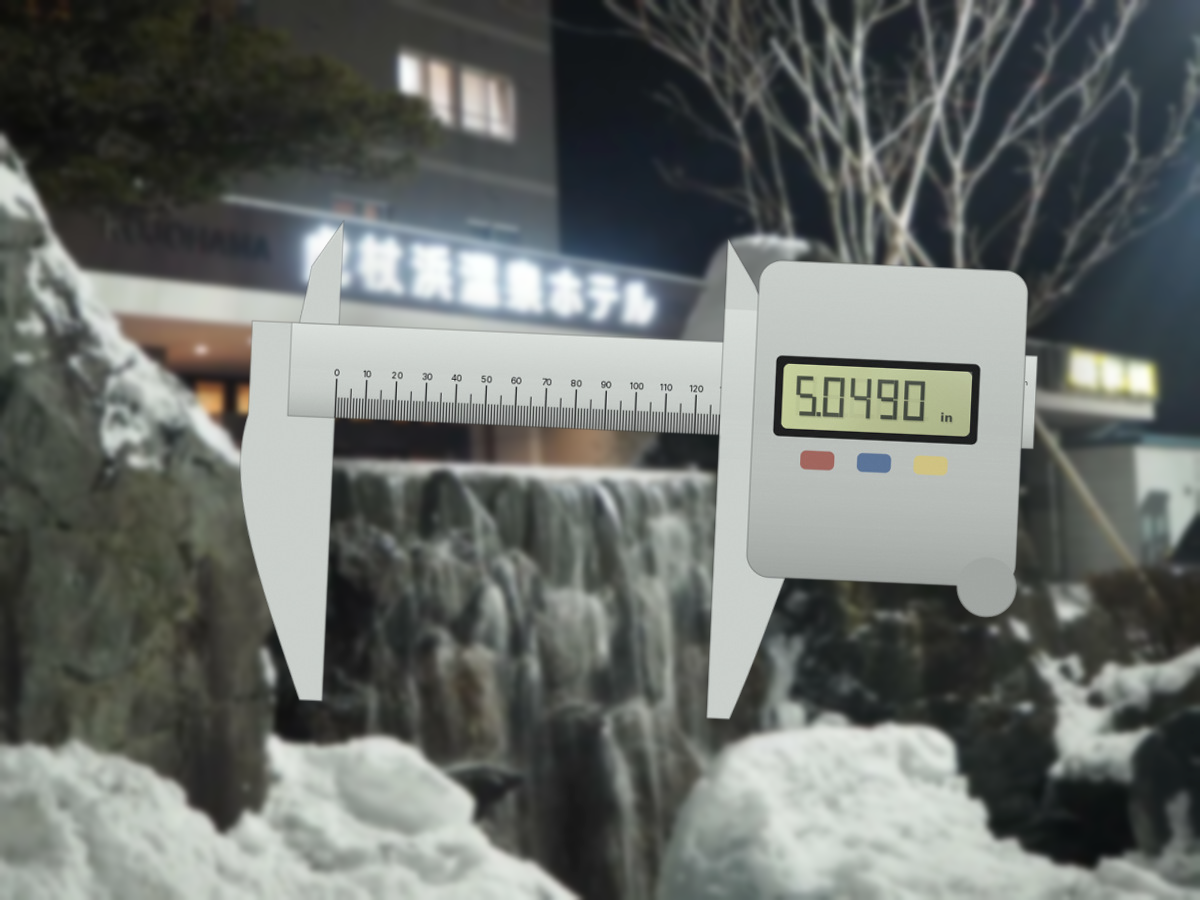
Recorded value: {"value": 5.0490, "unit": "in"}
